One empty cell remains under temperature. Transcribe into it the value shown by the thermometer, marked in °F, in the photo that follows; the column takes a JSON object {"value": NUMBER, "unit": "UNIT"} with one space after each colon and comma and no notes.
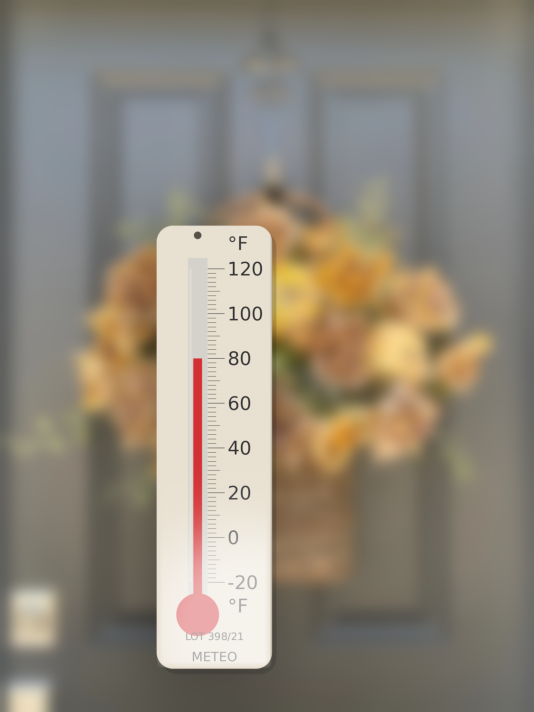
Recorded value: {"value": 80, "unit": "°F"}
